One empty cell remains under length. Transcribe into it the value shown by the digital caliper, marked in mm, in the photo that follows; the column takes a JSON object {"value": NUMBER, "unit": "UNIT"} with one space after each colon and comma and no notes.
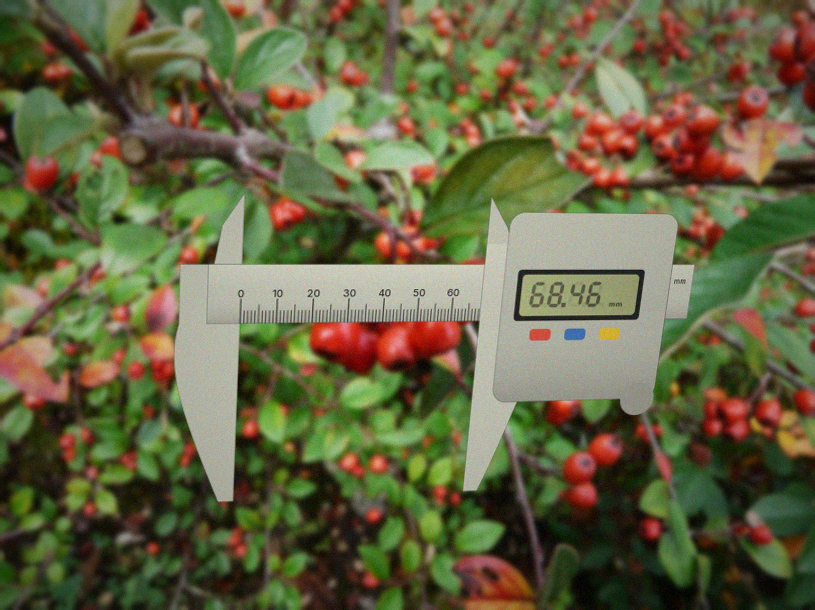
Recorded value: {"value": 68.46, "unit": "mm"}
